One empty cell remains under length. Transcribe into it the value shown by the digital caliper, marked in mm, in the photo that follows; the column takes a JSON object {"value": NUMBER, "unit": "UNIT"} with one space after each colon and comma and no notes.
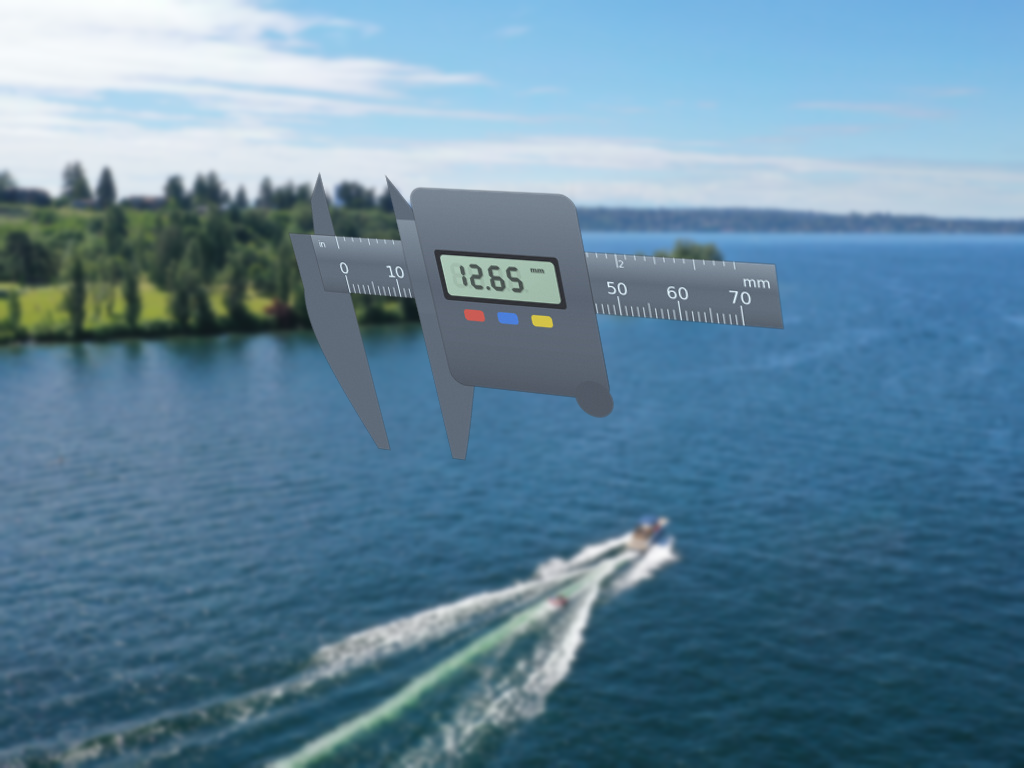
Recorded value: {"value": 12.65, "unit": "mm"}
